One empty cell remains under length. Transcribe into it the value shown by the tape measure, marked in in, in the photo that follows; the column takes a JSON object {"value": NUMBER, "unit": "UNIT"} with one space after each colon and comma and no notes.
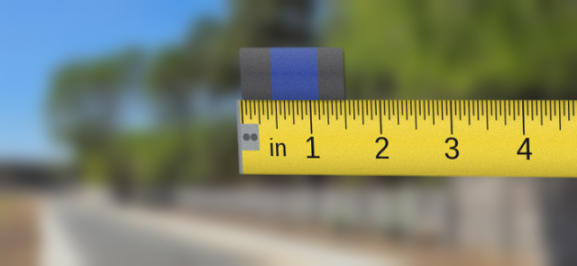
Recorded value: {"value": 1.5, "unit": "in"}
